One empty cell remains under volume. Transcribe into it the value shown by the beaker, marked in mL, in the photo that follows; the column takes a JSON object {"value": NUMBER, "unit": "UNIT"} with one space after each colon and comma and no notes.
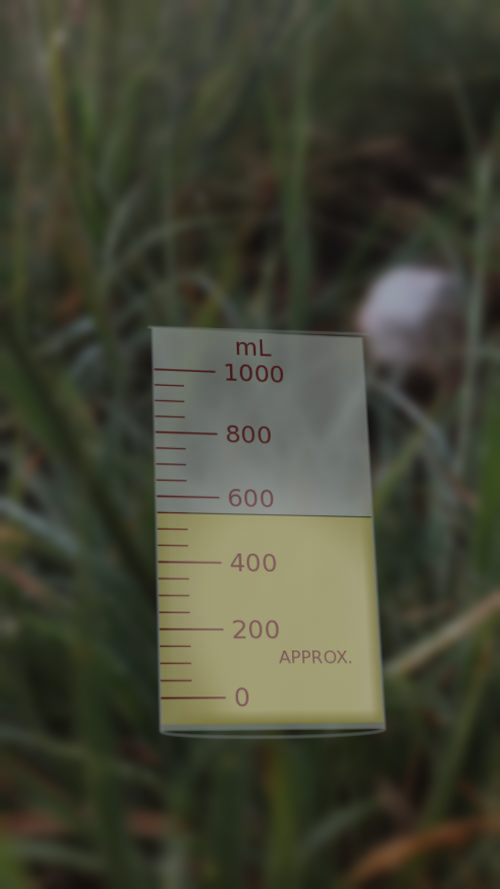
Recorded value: {"value": 550, "unit": "mL"}
